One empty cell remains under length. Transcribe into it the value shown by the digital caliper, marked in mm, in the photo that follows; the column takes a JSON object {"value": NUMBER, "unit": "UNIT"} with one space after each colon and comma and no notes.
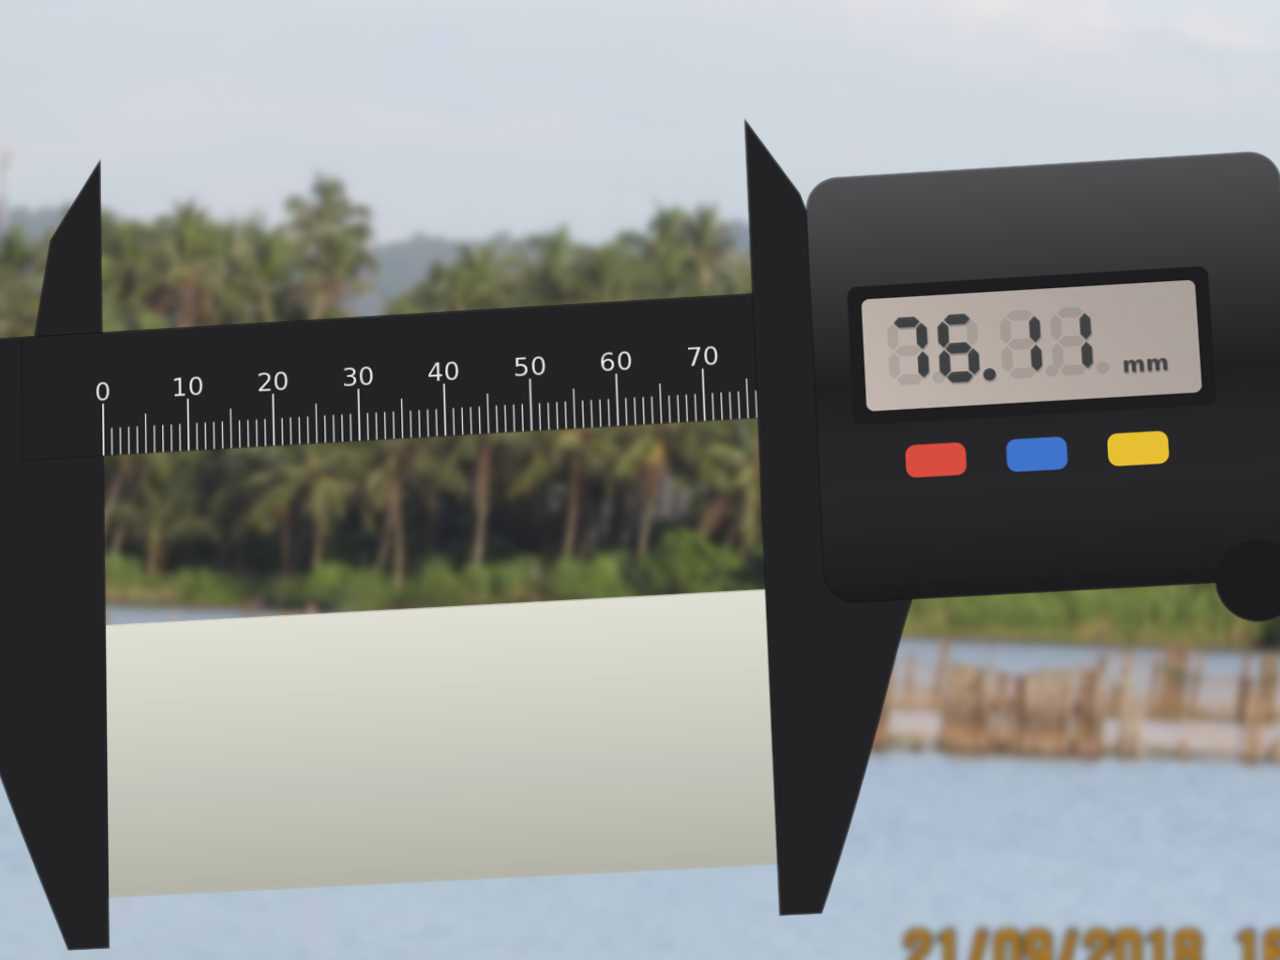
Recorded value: {"value": 76.11, "unit": "mm"}
